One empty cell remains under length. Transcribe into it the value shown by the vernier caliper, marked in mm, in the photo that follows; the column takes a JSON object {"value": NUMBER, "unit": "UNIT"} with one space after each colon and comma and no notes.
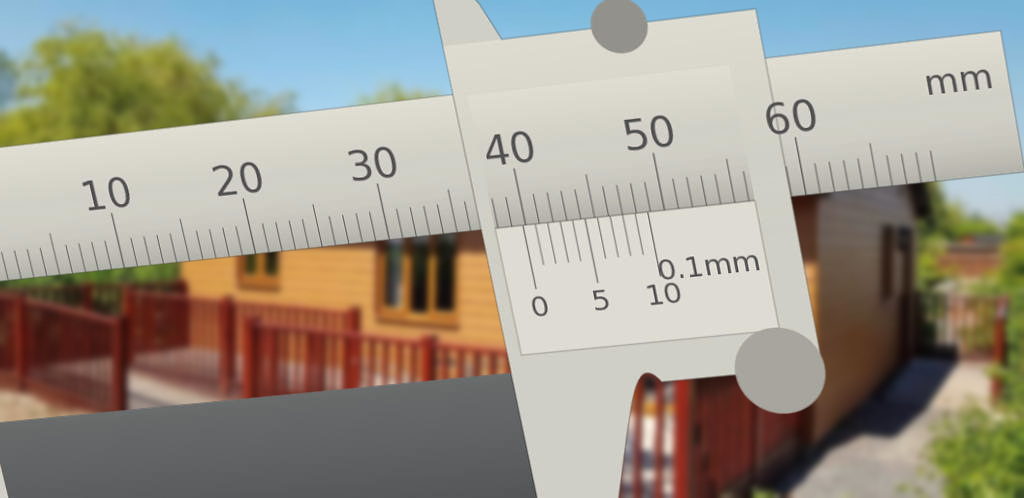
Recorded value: {"value": 39.8, "unit": "mm"}
